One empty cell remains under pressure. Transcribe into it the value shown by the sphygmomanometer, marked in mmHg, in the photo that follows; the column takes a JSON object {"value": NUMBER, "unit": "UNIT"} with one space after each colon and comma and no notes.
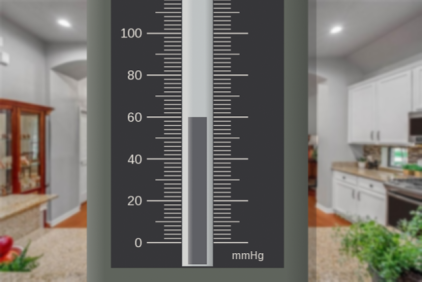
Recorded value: {"value": 60, "unit": "mmHg"}
